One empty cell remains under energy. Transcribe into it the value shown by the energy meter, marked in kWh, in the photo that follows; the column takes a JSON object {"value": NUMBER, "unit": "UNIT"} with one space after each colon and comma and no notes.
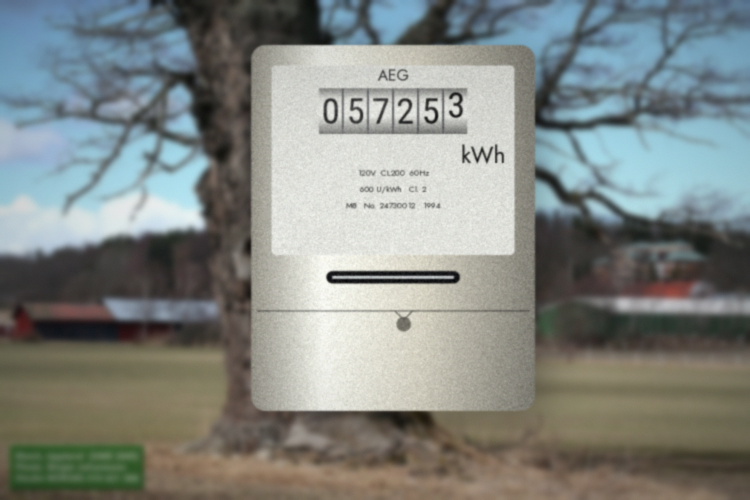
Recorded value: {"value": 57253, "unit": "kWh"}
